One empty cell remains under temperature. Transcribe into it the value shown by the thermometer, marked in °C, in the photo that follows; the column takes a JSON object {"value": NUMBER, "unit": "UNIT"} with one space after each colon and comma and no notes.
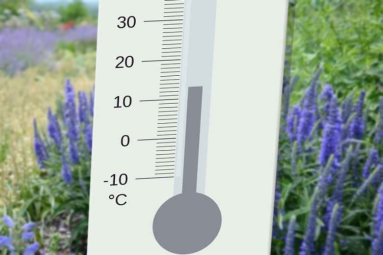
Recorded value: {"value": 13, "unit": "°C"}
